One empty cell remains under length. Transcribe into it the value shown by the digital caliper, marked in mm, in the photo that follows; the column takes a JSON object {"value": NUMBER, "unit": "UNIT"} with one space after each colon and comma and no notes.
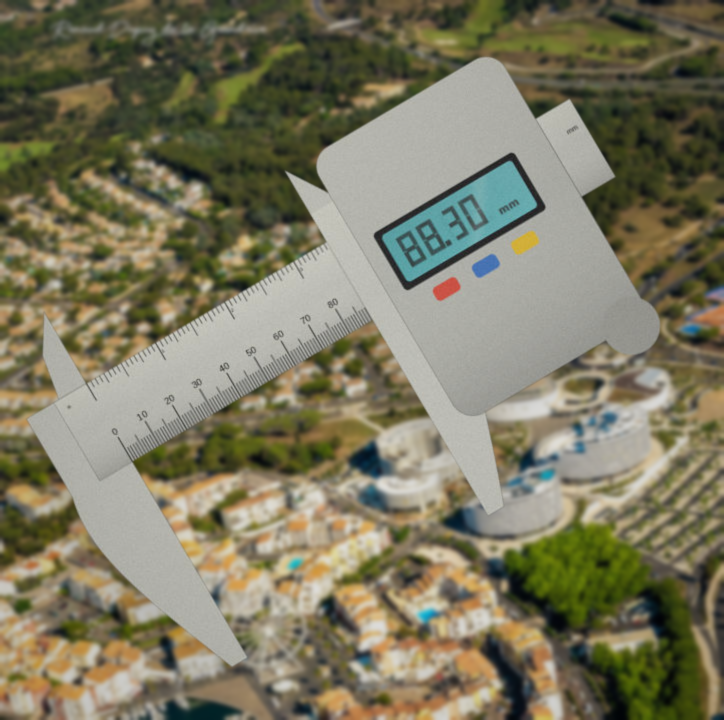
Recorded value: {"value": 88.30, "unit": "mm"}
